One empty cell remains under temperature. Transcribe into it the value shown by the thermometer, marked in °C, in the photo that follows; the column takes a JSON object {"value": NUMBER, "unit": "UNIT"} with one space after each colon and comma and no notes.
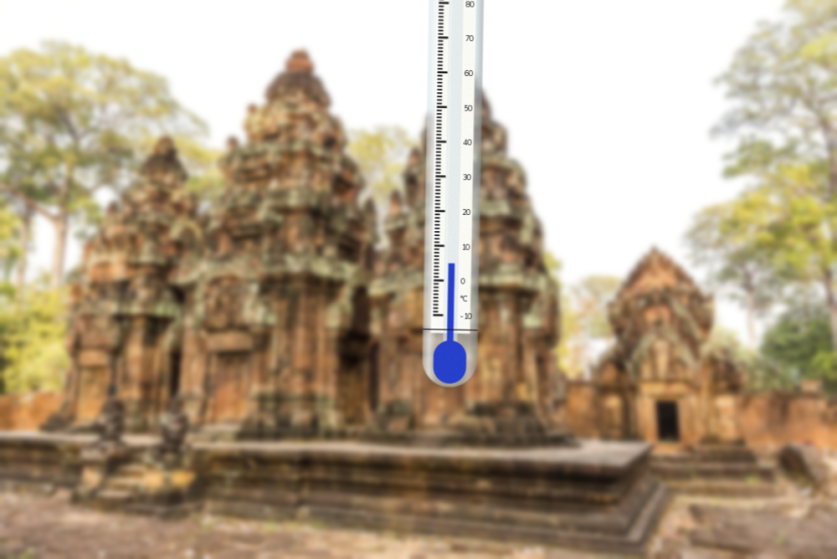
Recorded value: {"value": 5, "unit": "°C"}
